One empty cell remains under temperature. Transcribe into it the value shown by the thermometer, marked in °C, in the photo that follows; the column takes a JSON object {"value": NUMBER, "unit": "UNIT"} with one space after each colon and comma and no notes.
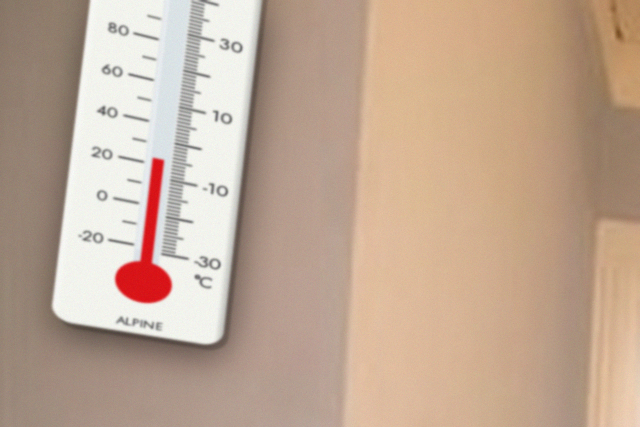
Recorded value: {"value": -5, "unit": "°C"}
